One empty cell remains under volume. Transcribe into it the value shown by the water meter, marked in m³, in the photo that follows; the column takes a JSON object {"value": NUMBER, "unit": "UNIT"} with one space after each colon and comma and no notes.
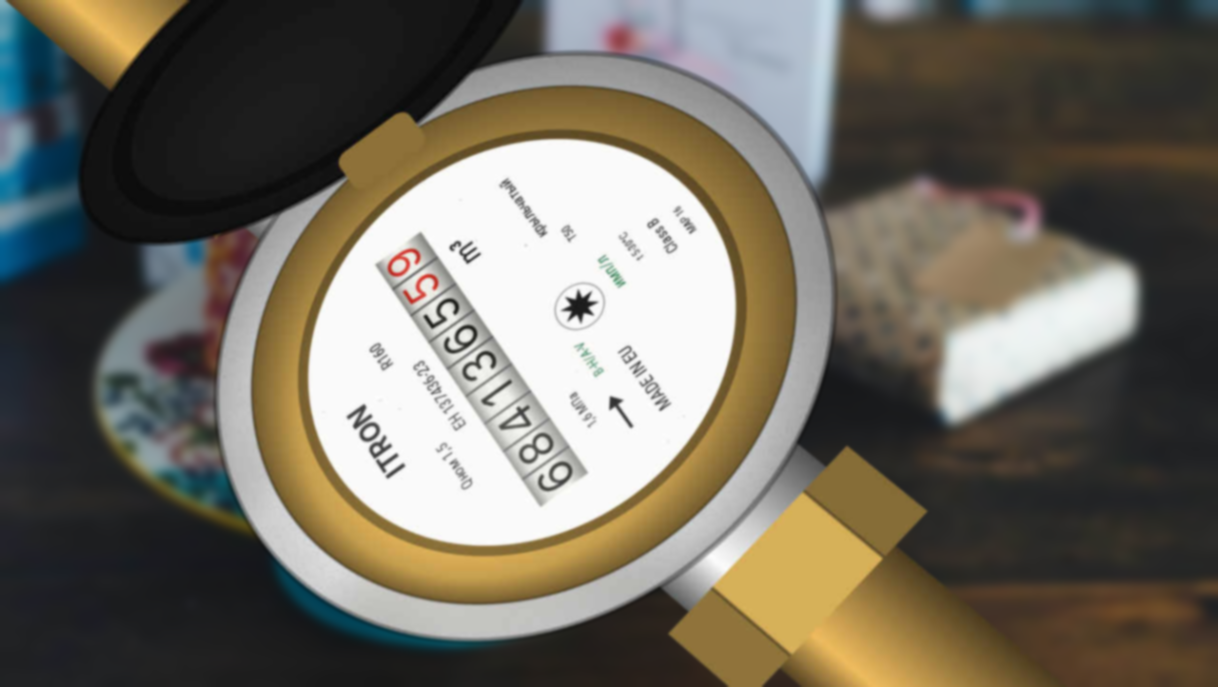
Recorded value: {"value": 6841365.59, "unit": "m³"}
